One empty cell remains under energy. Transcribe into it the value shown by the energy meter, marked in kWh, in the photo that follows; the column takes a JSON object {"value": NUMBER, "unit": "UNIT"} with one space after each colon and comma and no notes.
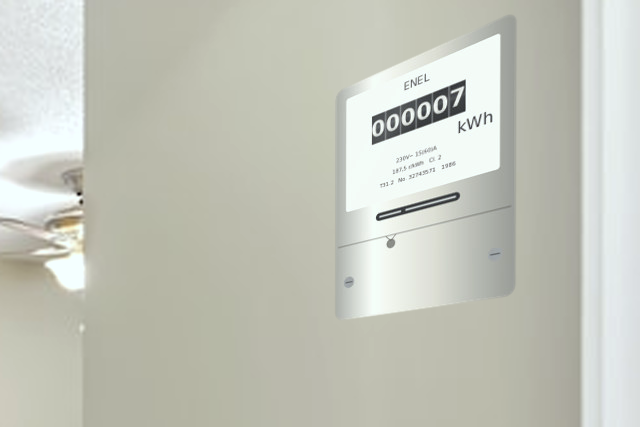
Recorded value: {"value": 7, "unit": "kWh"}
